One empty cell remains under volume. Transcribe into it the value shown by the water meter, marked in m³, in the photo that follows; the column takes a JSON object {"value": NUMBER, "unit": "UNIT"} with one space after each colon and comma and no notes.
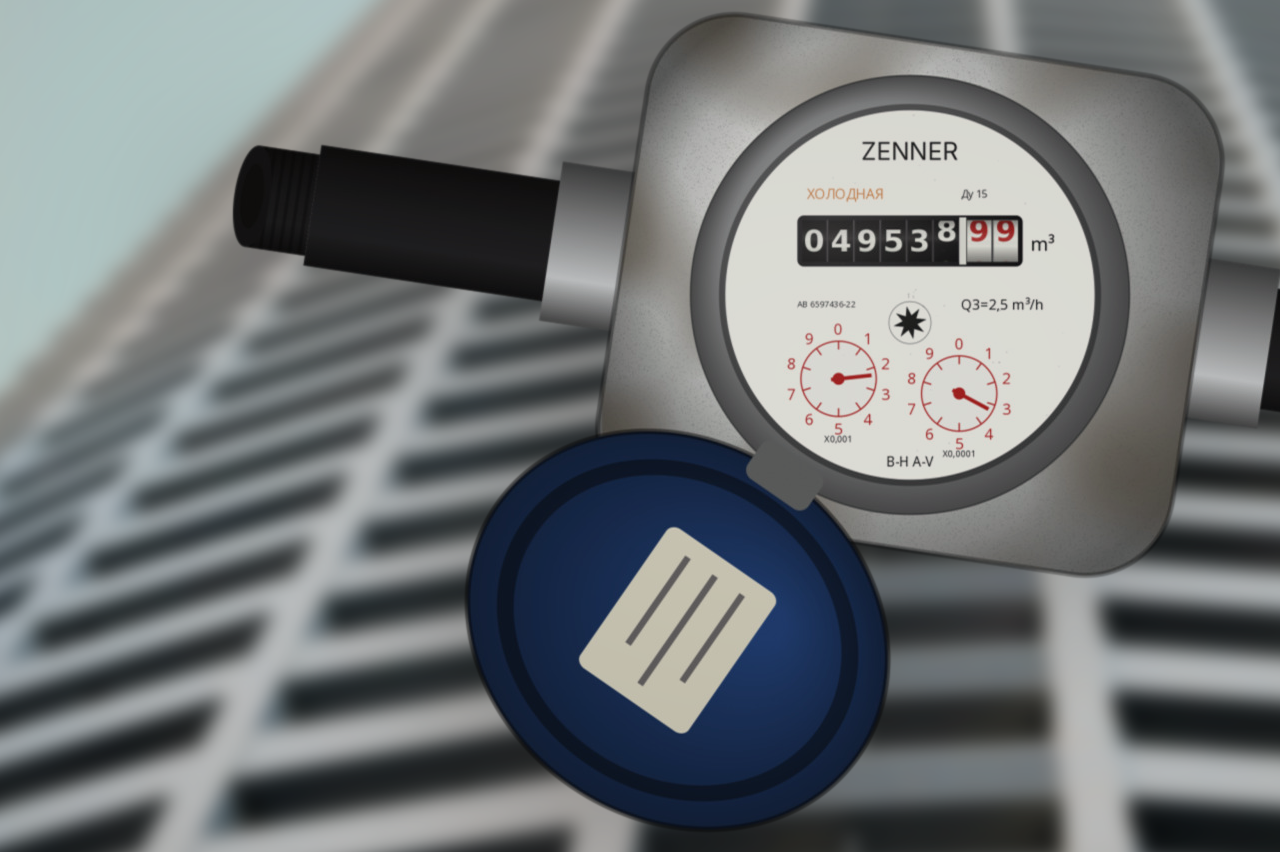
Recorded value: {"value": 49538.9923, "unit": "m³"}
